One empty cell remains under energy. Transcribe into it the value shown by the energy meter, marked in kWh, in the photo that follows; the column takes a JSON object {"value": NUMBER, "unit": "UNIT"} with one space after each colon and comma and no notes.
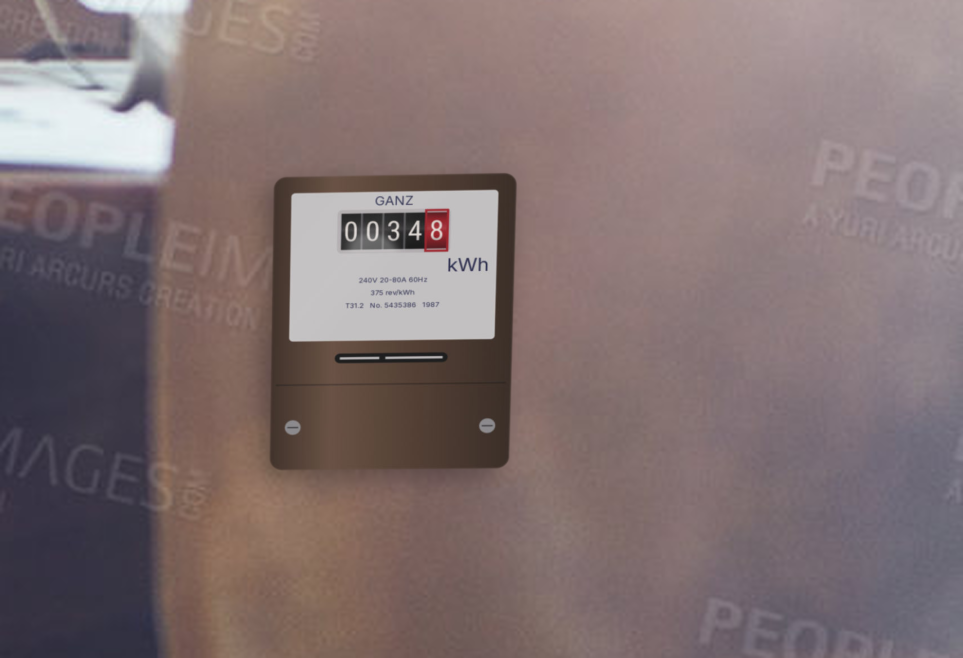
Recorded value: {"value": 34.8, "unit": "kWh"}
